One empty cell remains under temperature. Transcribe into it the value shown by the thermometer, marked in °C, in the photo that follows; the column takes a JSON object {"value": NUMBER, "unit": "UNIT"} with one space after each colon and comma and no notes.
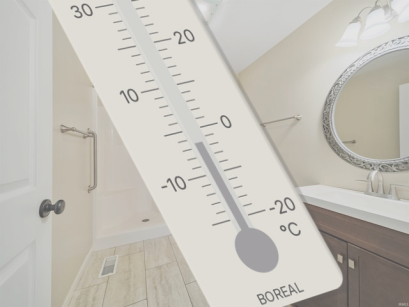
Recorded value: {"value": -3, "unit": "°C"}
